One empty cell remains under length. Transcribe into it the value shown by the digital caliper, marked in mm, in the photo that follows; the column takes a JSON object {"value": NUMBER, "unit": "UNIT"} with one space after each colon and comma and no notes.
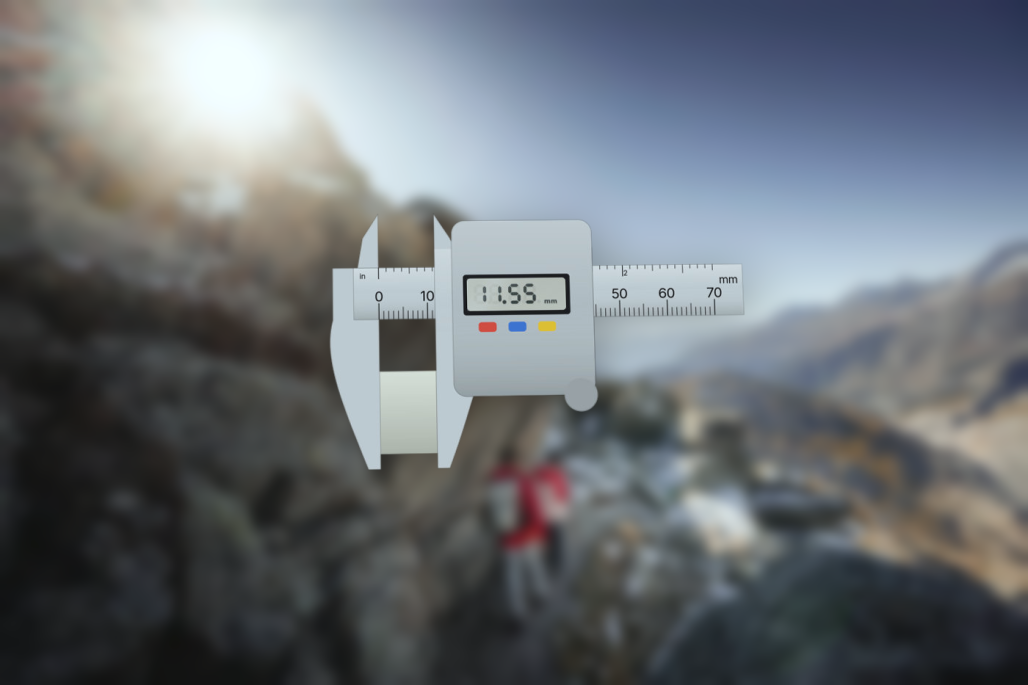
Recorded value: {"value": 11.55, "unit": "mm"}
